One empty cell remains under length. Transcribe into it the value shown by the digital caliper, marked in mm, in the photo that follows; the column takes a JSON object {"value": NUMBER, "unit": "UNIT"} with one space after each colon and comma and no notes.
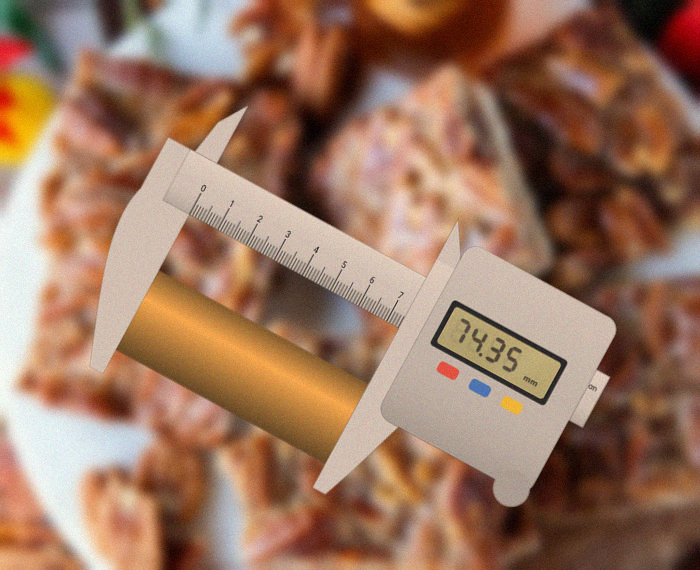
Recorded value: {"value": 74.35, "unit": "mm"}
